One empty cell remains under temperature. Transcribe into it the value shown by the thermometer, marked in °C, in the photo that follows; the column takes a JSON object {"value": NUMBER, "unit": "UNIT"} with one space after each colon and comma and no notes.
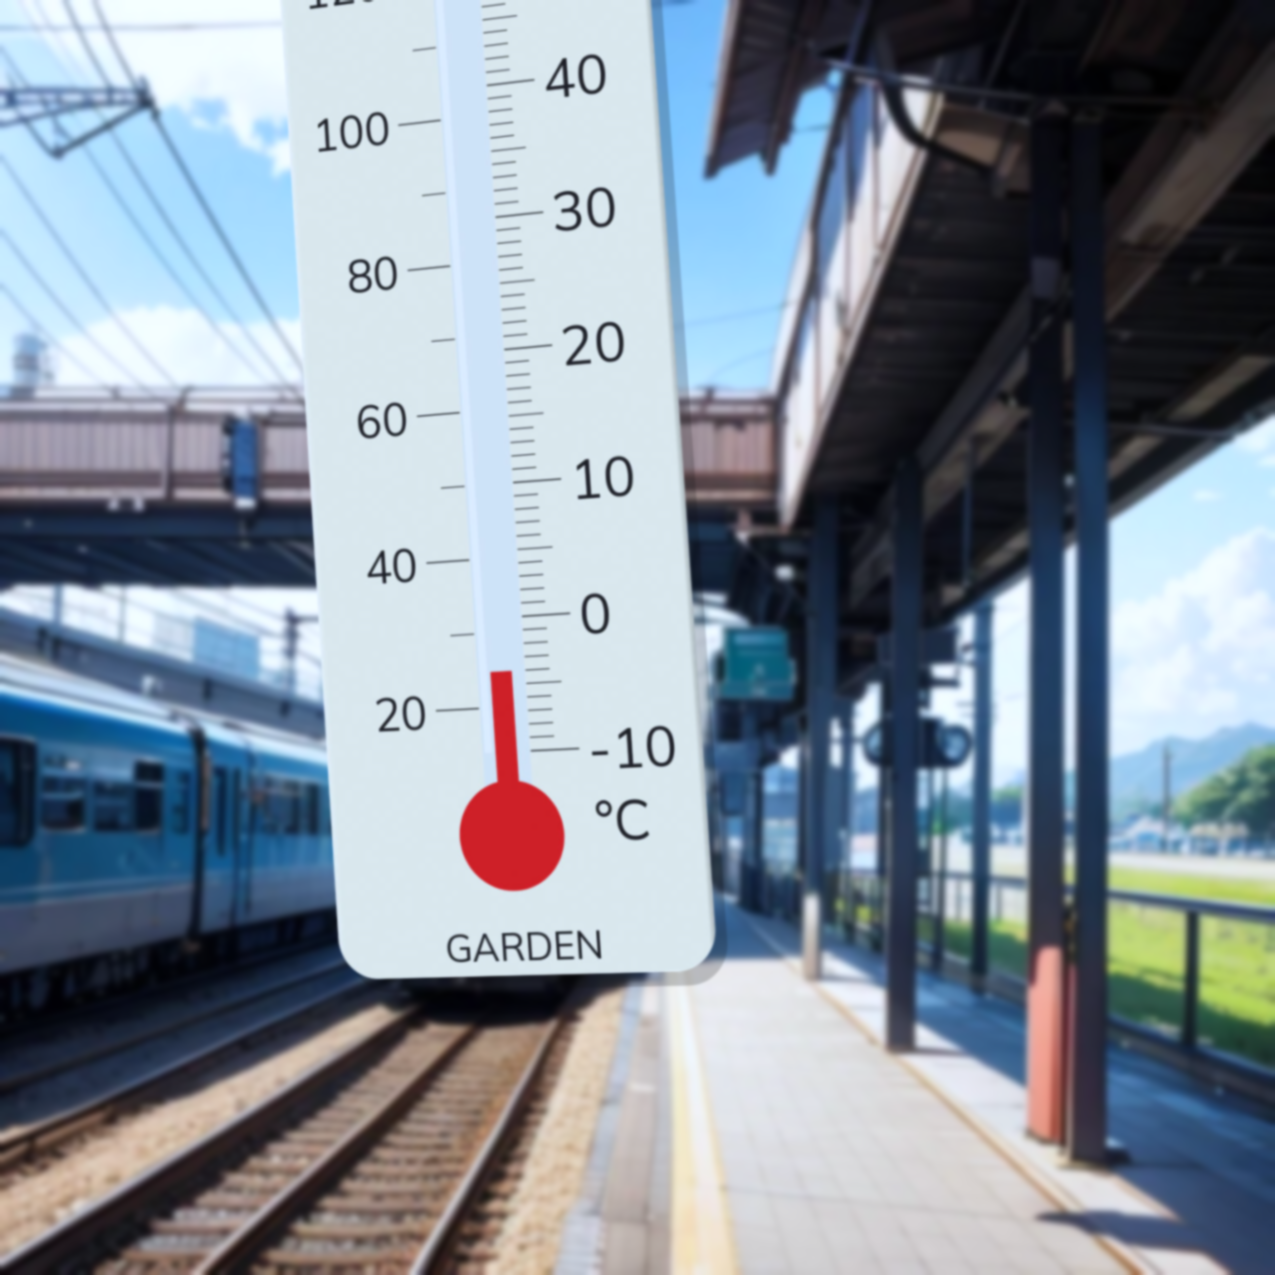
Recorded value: {"value": -4, "unit": "°C"}
